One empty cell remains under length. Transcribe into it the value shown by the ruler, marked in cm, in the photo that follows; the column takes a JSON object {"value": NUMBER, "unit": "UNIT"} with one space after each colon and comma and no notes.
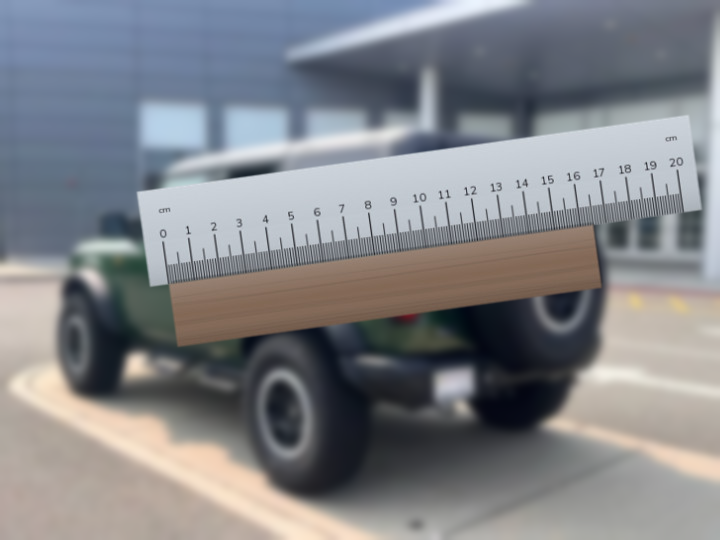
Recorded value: {"value": 16.5, "unit": "cm"}
